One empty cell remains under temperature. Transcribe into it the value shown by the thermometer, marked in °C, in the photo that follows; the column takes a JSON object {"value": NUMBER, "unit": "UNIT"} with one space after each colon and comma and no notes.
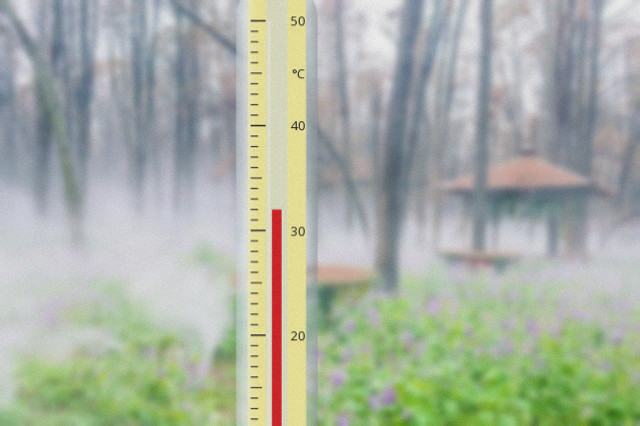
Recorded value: {"value": 32, "unit": "°C"}
